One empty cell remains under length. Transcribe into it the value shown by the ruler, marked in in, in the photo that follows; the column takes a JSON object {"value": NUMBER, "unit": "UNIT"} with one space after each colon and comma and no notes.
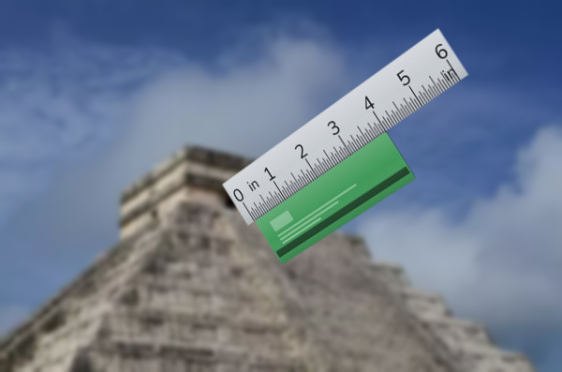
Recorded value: {"value": 4, "unit": "in"}
